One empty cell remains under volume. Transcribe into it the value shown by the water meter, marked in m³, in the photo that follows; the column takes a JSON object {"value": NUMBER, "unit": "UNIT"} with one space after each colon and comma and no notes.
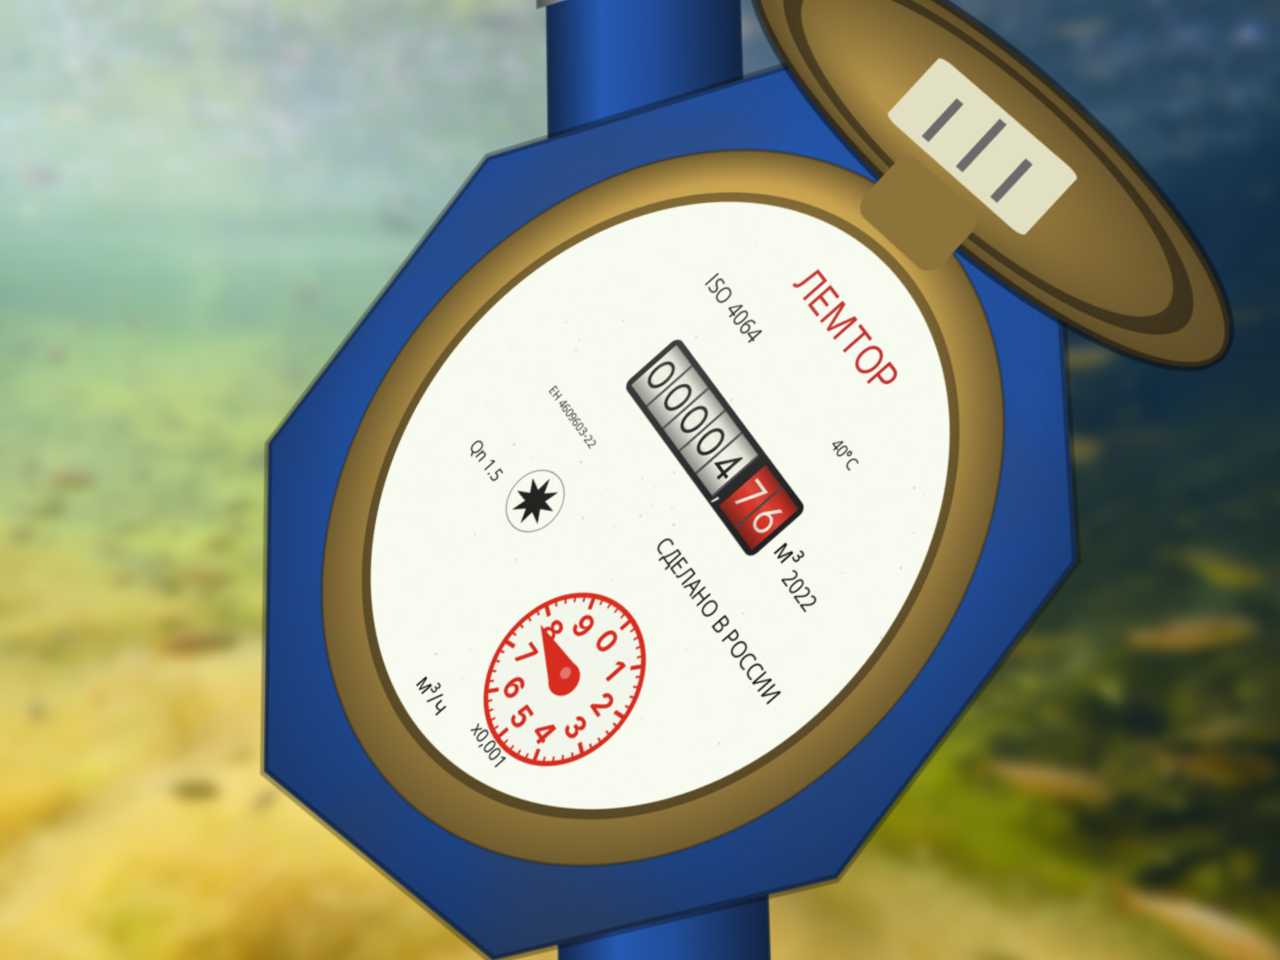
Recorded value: {"value": 4.767, "unit": "m³"}
